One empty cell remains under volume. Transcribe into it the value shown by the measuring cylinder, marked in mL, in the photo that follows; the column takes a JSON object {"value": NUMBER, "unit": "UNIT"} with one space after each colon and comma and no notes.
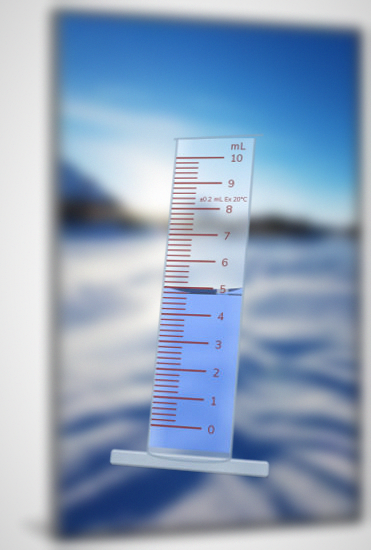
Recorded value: {"value": 4.8, "unit": "mL"}
